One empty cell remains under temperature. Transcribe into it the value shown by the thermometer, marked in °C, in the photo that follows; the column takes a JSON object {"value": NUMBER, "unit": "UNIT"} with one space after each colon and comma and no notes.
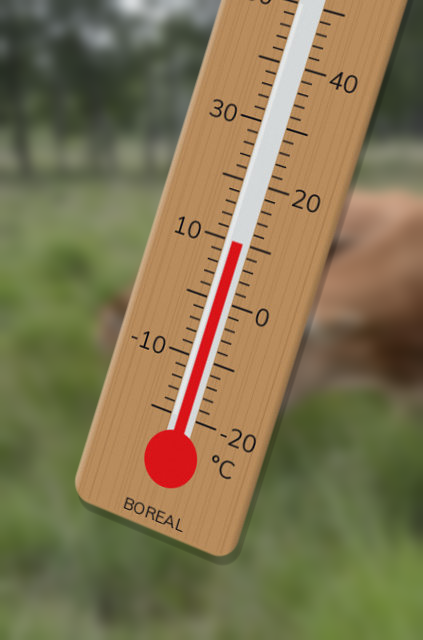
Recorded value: {"value": 10, "unit": "°C"}
